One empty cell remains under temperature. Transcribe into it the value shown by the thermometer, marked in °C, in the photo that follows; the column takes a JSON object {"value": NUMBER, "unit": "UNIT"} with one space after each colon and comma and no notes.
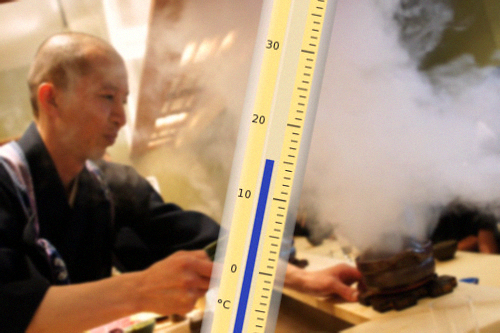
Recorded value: {"value": 15, "unit": "°C"}
